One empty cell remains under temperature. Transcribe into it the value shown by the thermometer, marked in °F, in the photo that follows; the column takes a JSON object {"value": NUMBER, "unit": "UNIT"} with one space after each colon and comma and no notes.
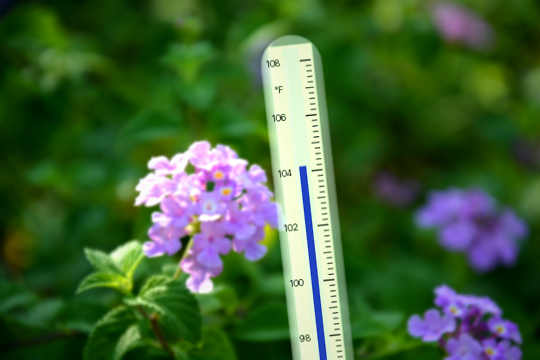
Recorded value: {"value": 104.2, "unit": "°F"}
